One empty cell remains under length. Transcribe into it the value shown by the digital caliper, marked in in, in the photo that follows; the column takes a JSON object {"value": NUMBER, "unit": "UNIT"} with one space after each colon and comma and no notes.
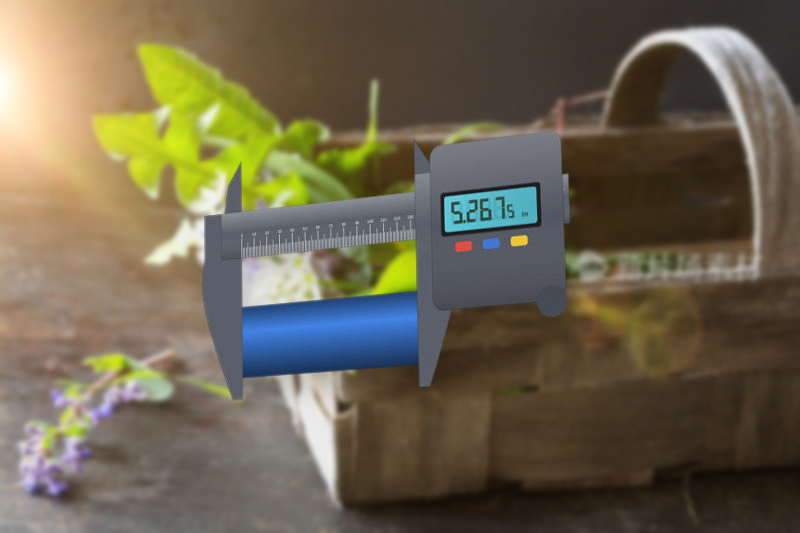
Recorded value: {"value": 5.2675, "unit": "in"}
